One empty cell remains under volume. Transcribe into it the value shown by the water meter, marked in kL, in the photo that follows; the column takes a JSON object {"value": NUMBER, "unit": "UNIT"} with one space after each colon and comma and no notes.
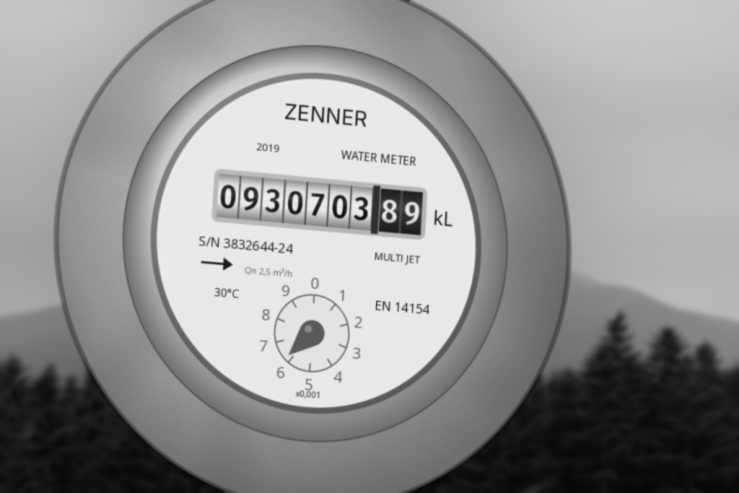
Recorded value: {"value": 930703.896, "unit": "kL"}
